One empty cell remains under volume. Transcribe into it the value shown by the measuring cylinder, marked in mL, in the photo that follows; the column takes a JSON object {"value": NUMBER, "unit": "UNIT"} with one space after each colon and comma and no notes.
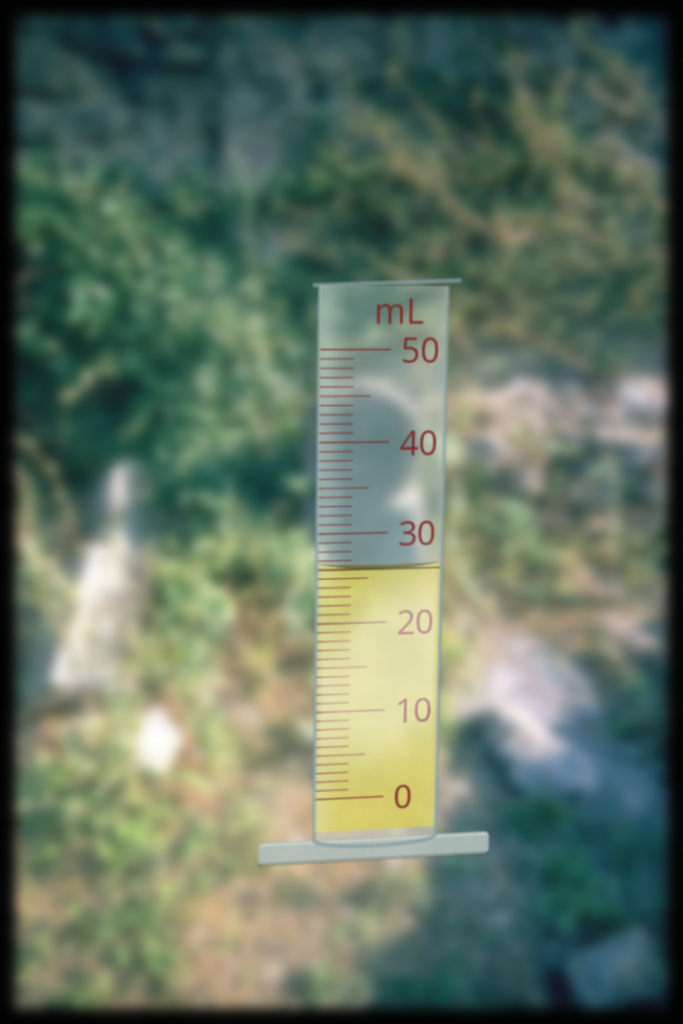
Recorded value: {"value": 26, "unit": "mL"}
